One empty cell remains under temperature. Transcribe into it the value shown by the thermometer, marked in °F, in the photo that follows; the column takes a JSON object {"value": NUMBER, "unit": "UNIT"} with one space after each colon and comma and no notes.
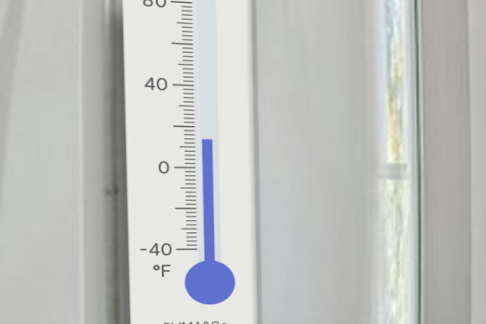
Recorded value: {"value": 14, "unit": "°F"}
